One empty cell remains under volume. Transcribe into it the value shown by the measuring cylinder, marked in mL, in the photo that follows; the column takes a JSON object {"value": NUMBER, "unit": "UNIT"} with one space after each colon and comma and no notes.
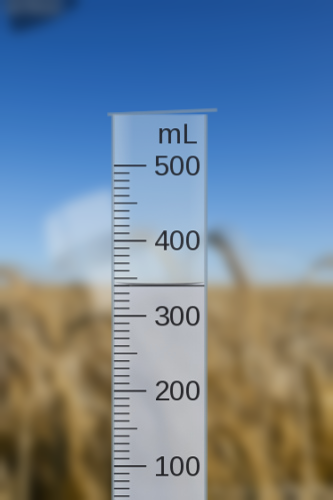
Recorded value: {"value": 340, "unit": "mL"}
